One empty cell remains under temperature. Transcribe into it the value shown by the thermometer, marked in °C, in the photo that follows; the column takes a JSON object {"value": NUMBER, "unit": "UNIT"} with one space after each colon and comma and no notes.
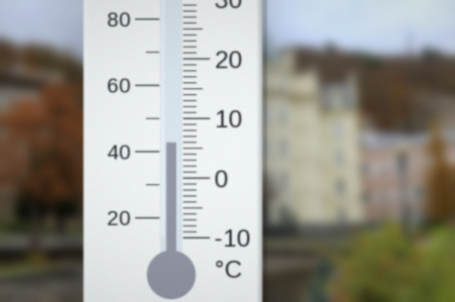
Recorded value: {"value": 6, "unit": "°C"}
